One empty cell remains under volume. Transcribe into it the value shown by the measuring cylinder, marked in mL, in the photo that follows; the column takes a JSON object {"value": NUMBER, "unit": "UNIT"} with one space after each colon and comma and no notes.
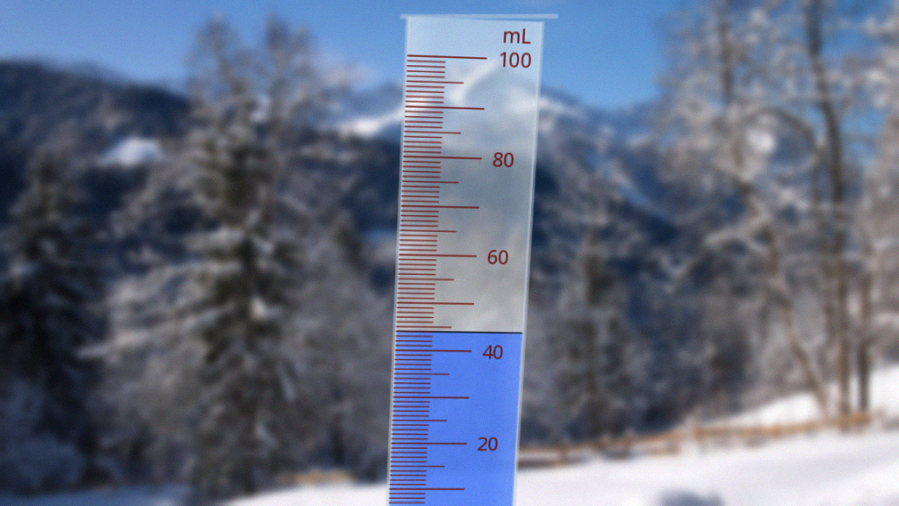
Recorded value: {"value": 44, "unit": "mL"}
